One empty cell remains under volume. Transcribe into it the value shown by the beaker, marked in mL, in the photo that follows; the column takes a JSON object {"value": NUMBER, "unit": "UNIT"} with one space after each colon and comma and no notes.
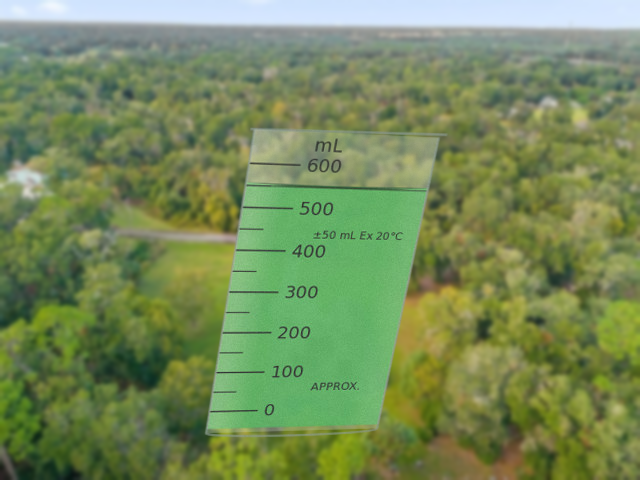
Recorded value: {"value": 550, "unit": "mL"}
